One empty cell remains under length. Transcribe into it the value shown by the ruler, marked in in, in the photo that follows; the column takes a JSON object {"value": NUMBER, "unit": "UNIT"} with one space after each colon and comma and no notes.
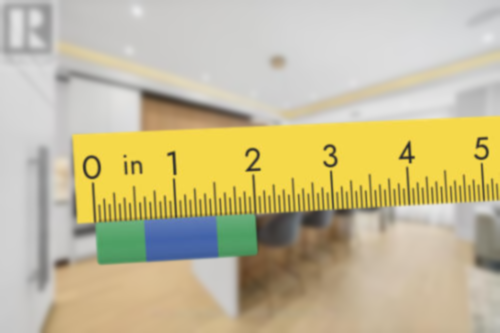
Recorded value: {"value": 2, "unit": "in"}
